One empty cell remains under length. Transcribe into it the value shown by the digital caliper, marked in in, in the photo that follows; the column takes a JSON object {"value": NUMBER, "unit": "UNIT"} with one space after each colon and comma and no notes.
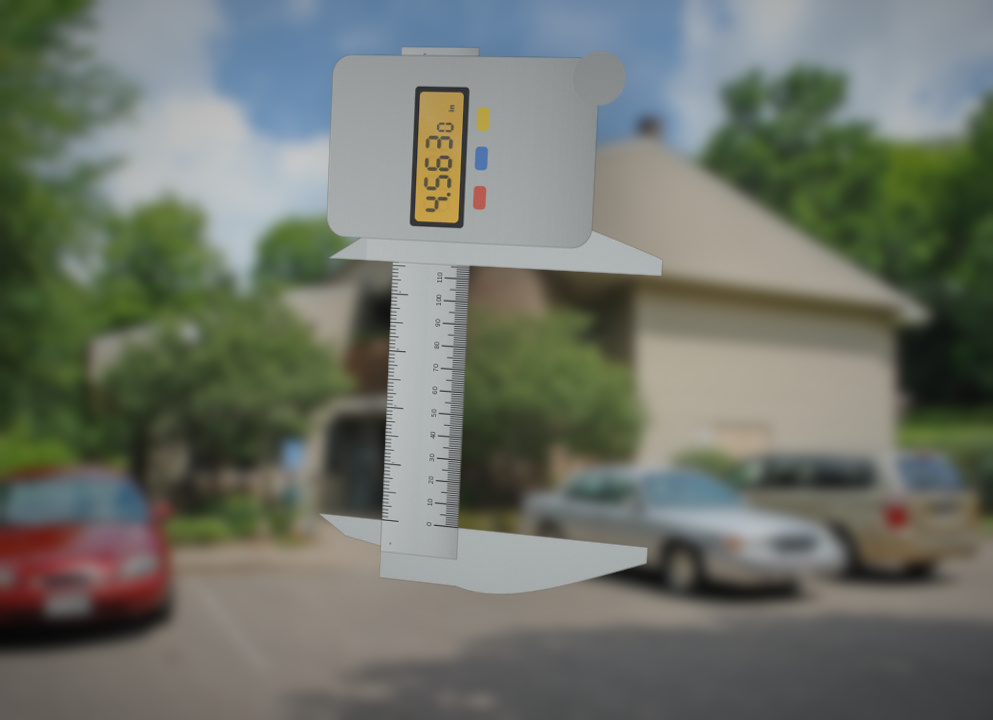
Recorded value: {"value": 4.5630, "unit": "in"}
